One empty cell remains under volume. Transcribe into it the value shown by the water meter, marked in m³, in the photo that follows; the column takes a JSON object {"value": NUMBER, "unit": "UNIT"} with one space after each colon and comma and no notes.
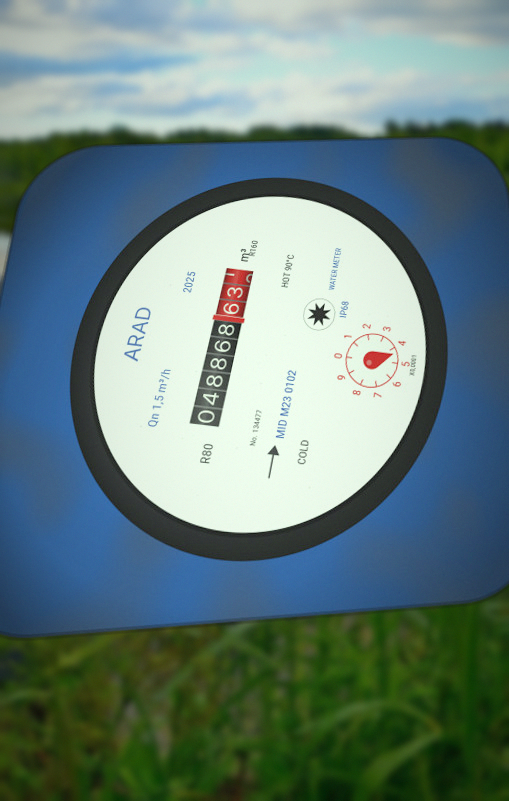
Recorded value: {"value": 48868.6314, "unit": "m³"}
